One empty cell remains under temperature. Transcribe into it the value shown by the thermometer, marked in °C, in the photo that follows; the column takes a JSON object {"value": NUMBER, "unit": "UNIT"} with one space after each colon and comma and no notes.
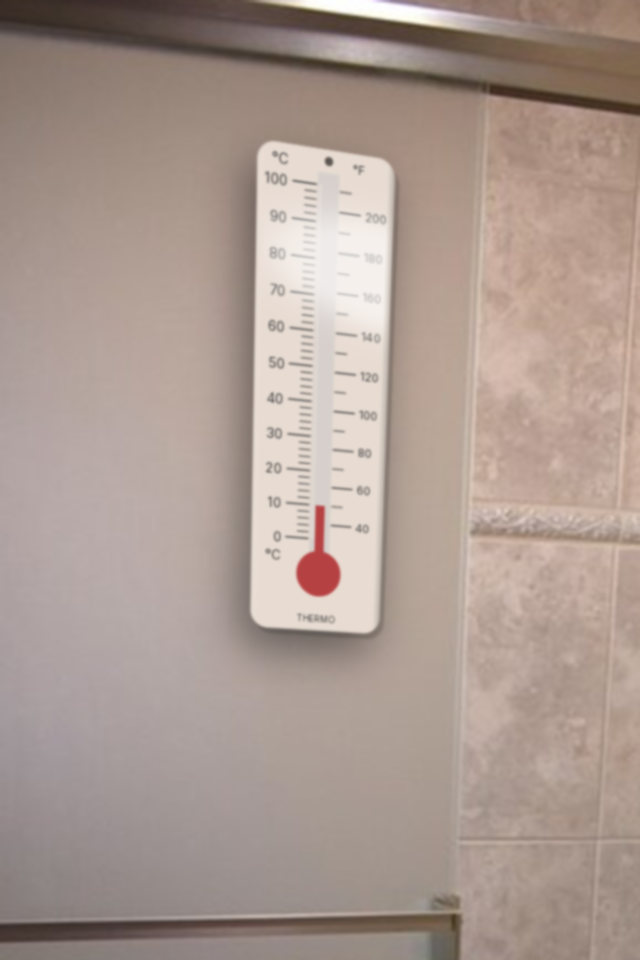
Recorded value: {"value": 10, "unit": "°C"}
